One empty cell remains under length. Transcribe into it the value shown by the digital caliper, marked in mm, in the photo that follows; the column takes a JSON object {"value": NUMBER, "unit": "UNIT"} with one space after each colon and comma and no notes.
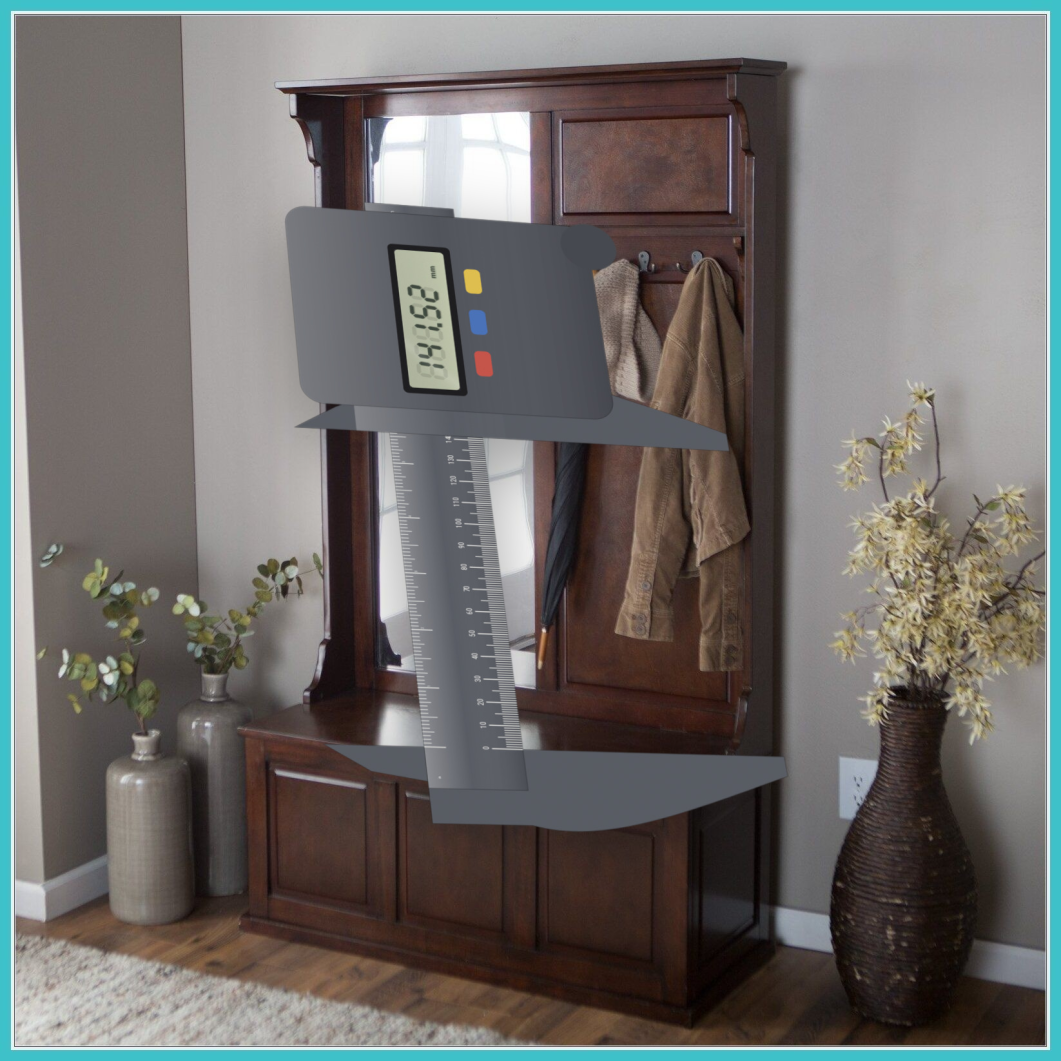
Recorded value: {"value": 141.52, "unit": "mm"}
